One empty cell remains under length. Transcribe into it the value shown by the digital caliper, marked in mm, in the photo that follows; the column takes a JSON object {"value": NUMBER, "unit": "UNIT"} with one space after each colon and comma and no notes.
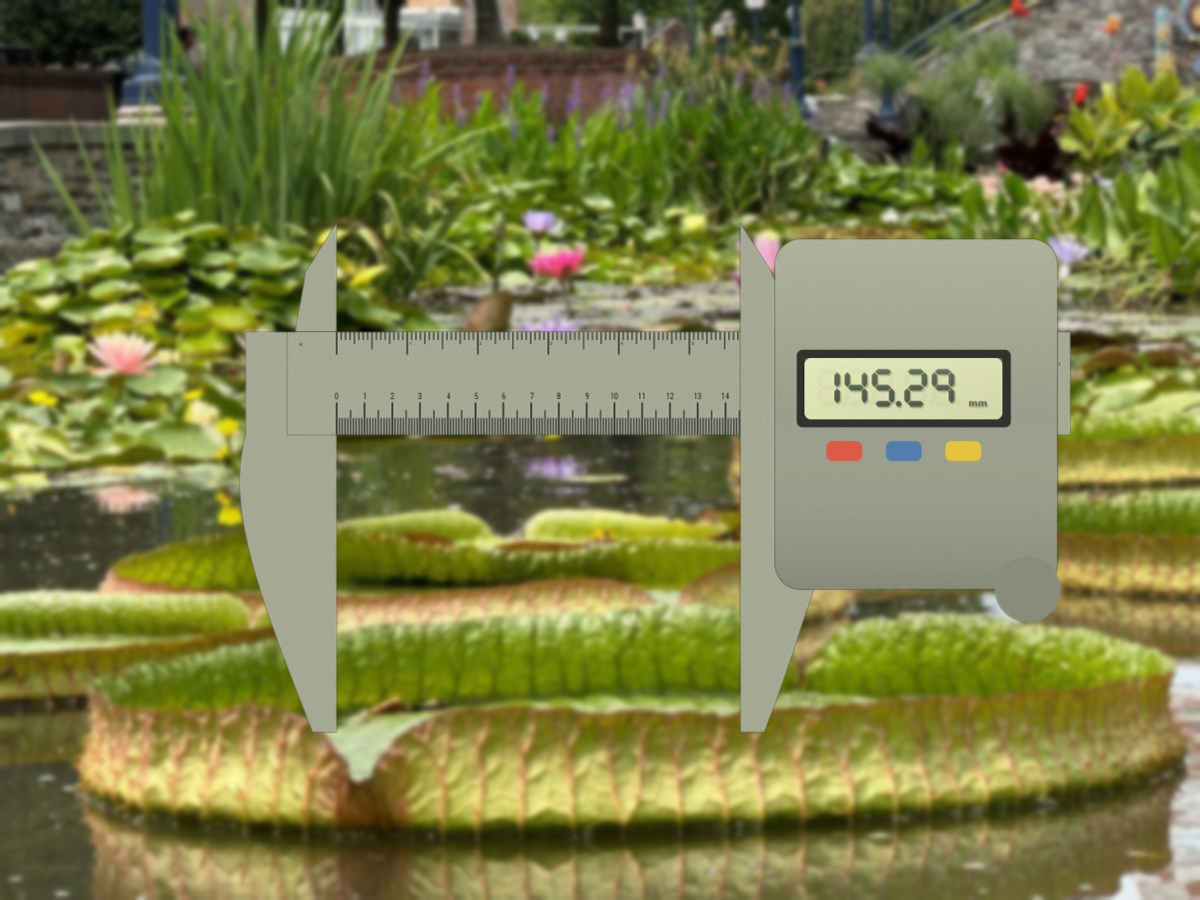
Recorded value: {"value": 145.29, "unit": "mm"}
